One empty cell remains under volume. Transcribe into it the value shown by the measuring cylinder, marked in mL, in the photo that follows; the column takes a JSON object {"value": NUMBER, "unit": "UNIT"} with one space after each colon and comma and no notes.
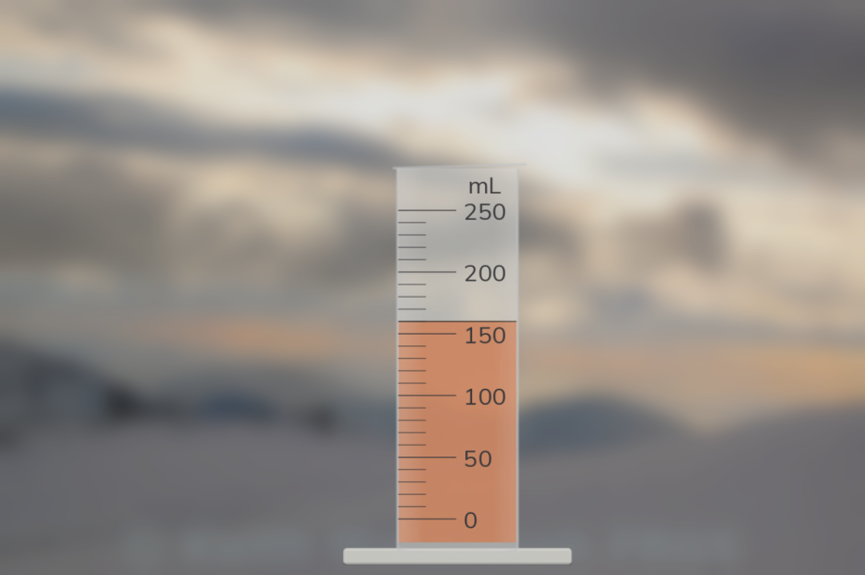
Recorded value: {"value": 160, "unit": "mL"}
